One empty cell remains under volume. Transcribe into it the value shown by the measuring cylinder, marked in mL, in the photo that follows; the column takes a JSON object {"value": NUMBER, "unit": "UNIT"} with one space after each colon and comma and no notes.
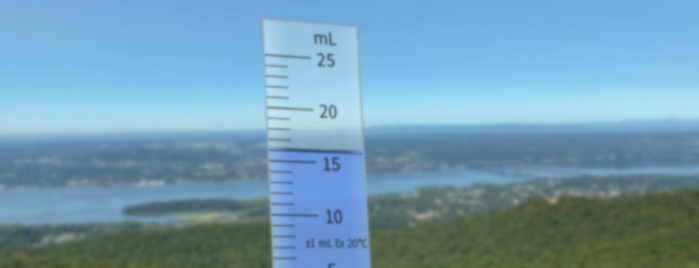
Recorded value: {"value": 16, "unit": "mL"}
